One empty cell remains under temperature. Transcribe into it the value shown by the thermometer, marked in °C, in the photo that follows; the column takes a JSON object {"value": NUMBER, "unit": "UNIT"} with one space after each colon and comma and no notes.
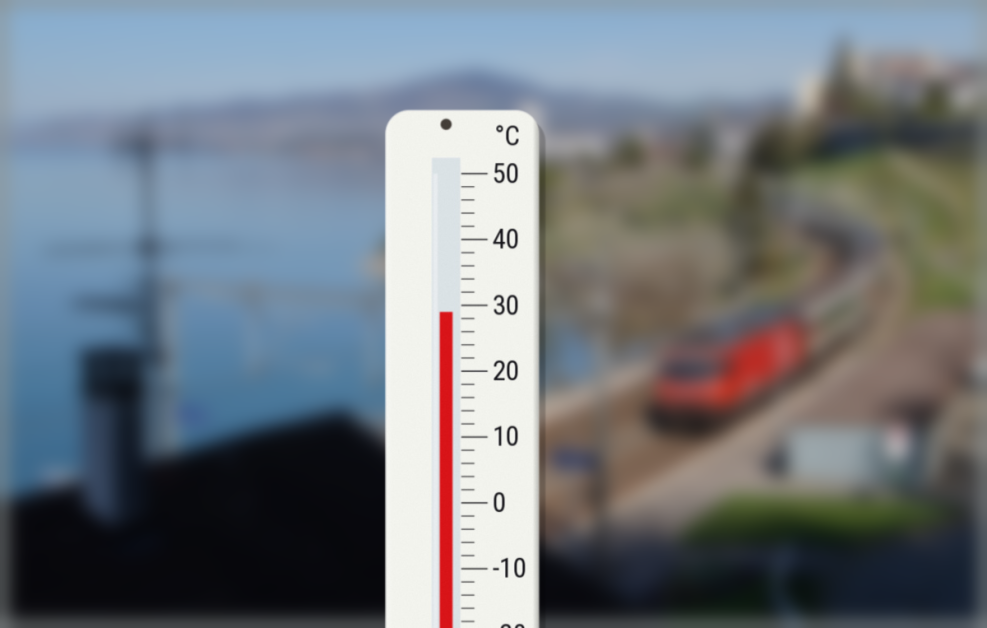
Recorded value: {"value": 29, "unit": "°C"}
